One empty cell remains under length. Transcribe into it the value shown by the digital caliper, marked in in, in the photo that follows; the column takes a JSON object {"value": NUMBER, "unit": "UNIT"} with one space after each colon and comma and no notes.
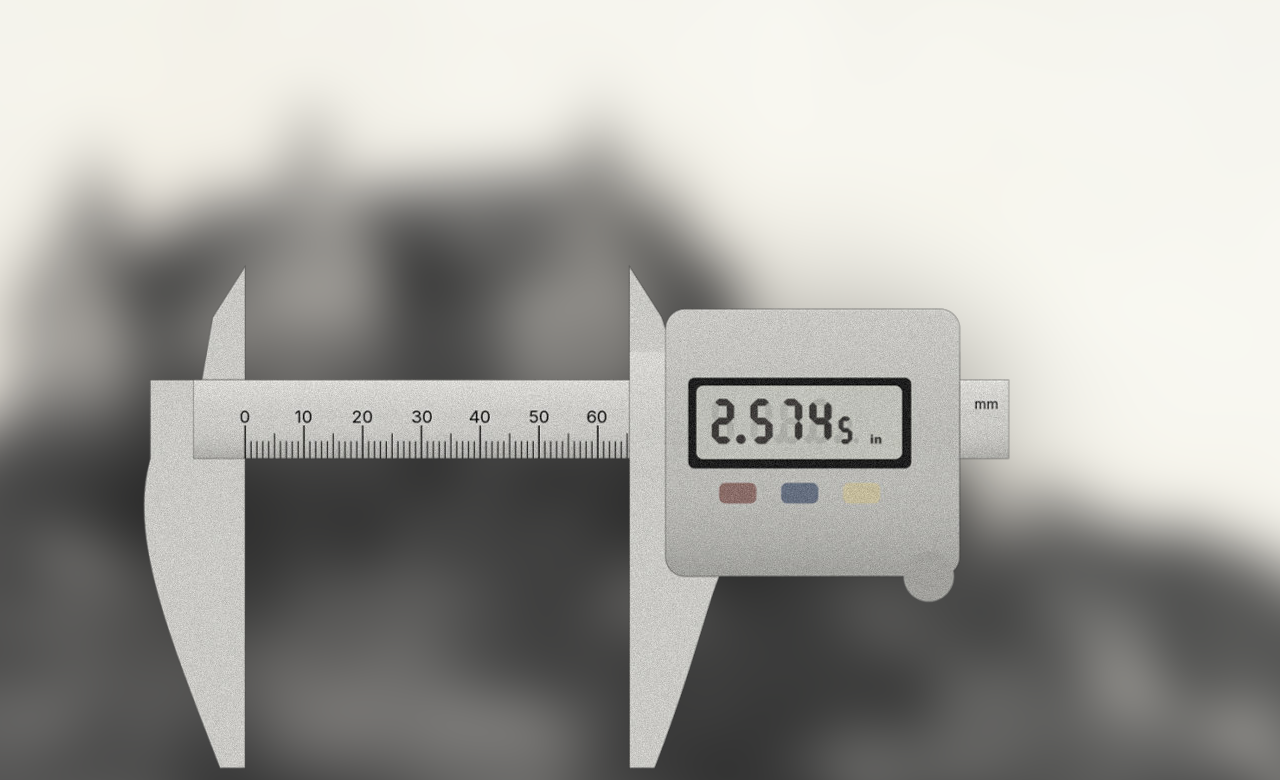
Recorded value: {"value": 2.5745, "unit": "in"}
